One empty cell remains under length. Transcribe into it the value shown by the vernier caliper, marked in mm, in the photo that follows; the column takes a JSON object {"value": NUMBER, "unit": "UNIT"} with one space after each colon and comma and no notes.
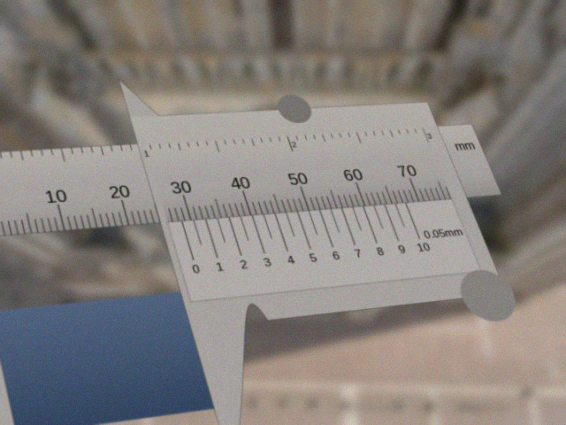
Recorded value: {"value": 28.5, "unit": "mm"}
